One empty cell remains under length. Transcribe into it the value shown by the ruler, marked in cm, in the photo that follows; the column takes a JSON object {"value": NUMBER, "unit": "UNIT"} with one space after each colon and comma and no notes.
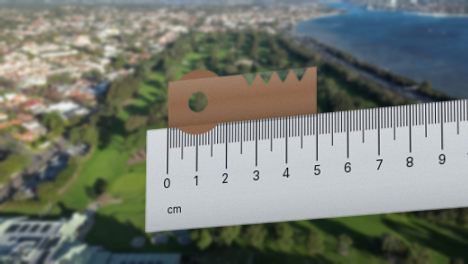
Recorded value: {"value": 5, "unit": "cm"}
